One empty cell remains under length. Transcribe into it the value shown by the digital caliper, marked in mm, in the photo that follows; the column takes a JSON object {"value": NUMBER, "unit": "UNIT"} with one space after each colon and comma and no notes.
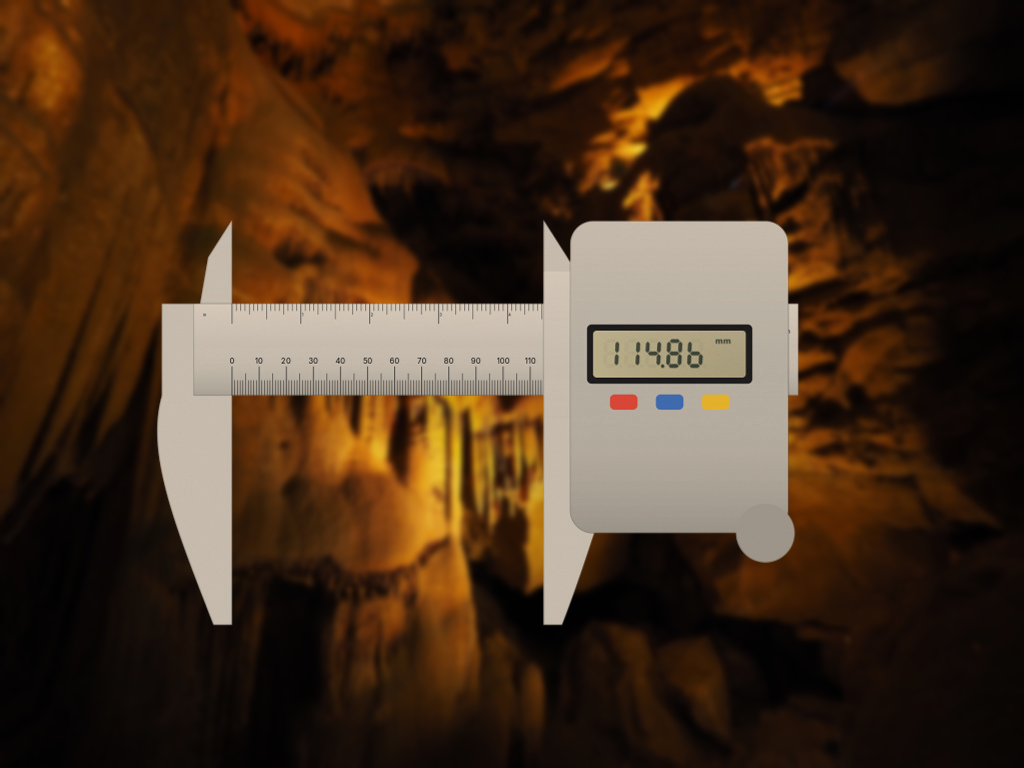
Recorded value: {"value": 114.86, "unit": "mm"}
